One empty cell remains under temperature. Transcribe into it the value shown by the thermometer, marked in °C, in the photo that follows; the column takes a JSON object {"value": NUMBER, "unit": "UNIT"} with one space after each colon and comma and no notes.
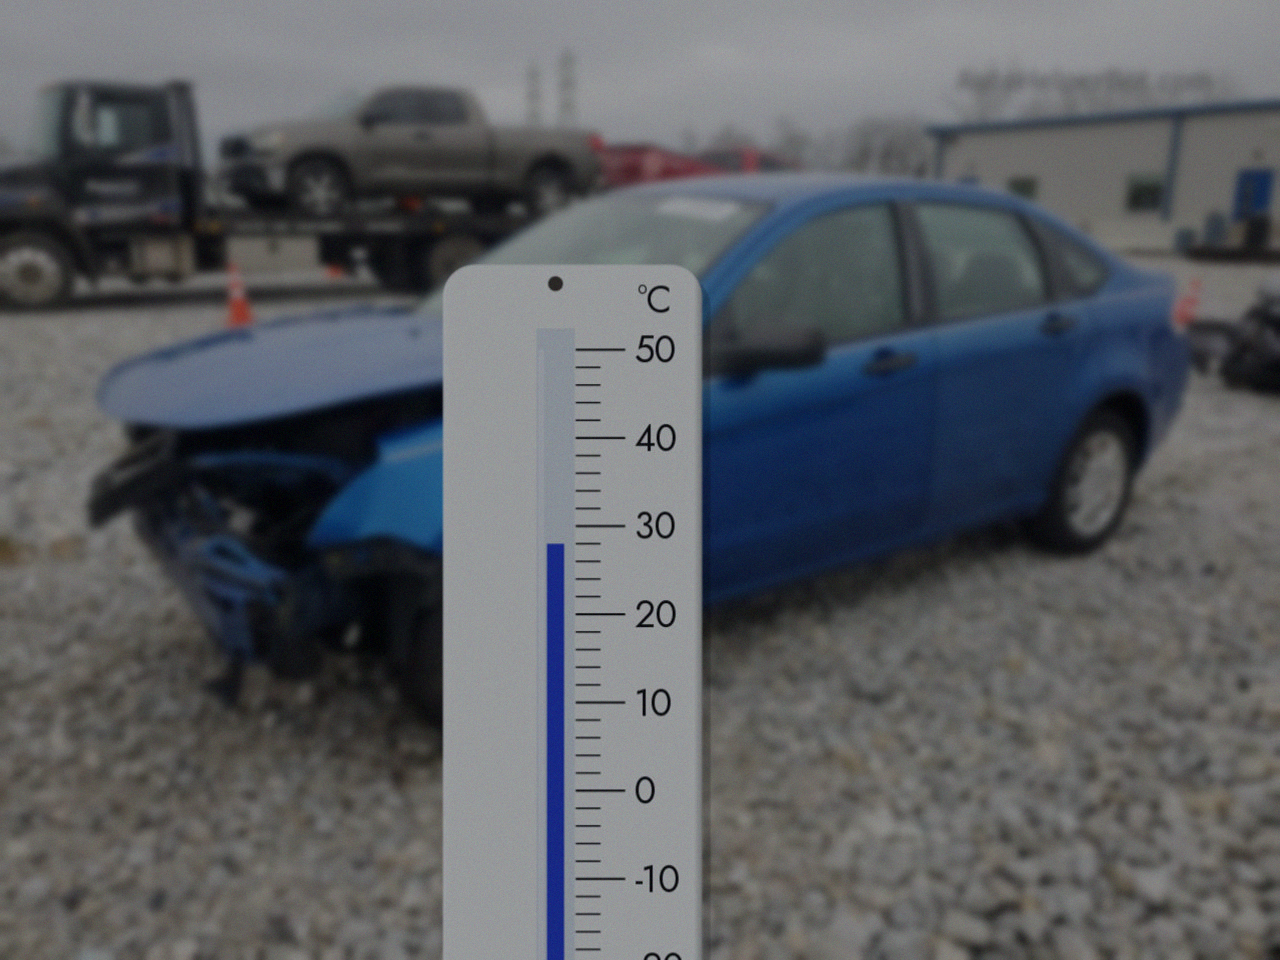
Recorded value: {"value": 28, "unit": "°C"}
